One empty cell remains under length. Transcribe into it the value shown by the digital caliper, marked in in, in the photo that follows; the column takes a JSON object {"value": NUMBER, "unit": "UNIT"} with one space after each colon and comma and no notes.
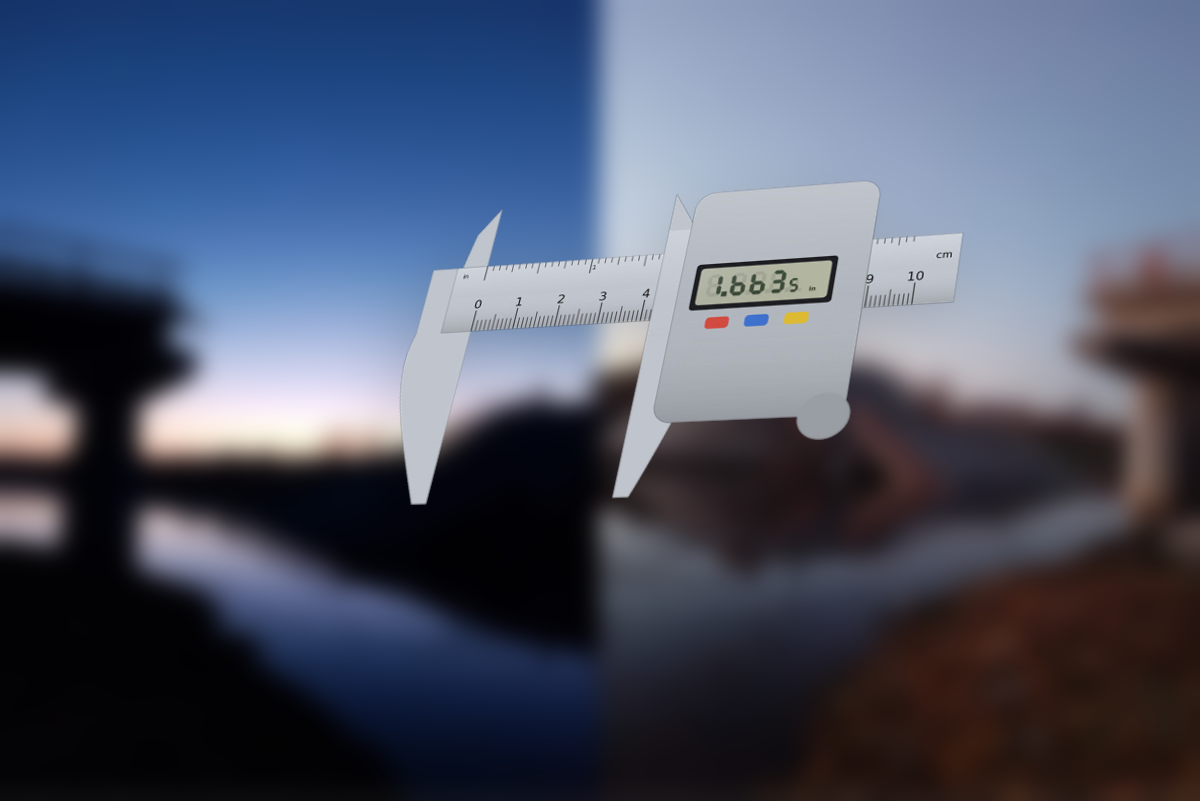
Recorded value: {"value": 1.6635, "unit": "in"}
